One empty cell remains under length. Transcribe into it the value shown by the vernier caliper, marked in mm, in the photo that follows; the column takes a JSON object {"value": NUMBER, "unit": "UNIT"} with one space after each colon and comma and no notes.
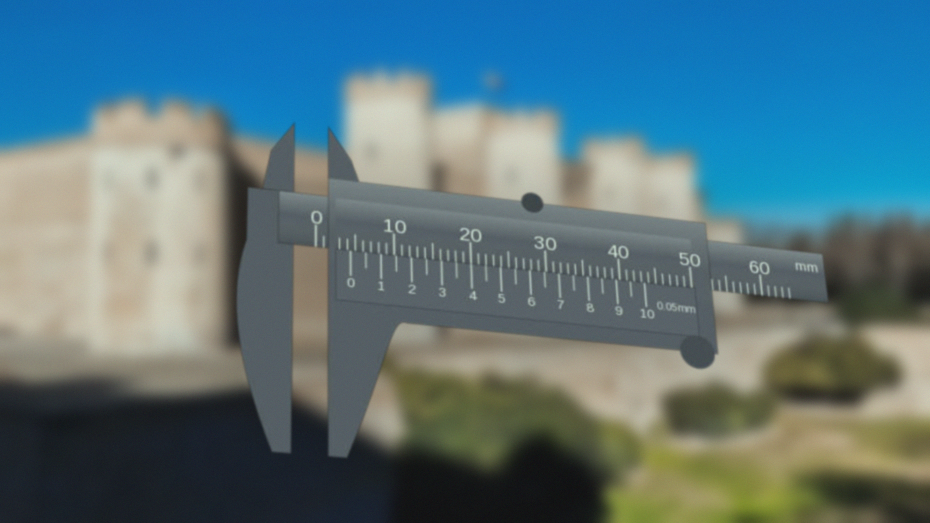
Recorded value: {"value": 4.4, "unit": "mm"}
